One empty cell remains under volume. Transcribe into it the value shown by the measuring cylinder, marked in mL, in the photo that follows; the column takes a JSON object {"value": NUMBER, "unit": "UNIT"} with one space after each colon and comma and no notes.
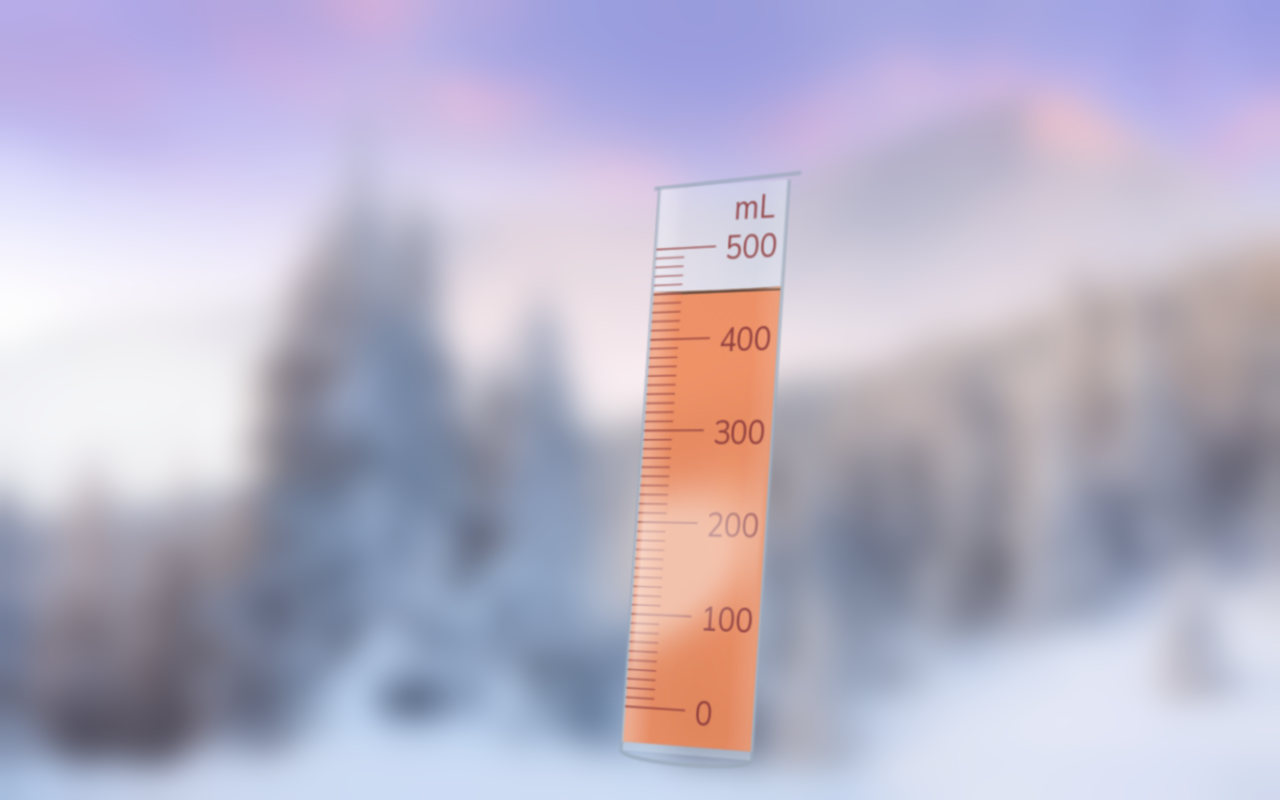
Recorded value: {"value": 450, "unit": "mL"}
